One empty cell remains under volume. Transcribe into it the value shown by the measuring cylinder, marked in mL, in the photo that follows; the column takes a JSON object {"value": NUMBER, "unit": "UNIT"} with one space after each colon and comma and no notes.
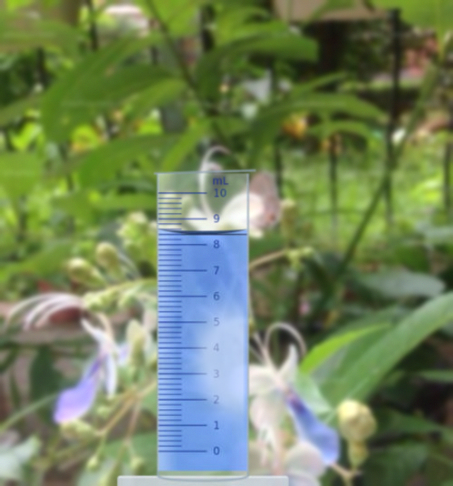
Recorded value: {"value": 8.4, "unit": "mL"}
